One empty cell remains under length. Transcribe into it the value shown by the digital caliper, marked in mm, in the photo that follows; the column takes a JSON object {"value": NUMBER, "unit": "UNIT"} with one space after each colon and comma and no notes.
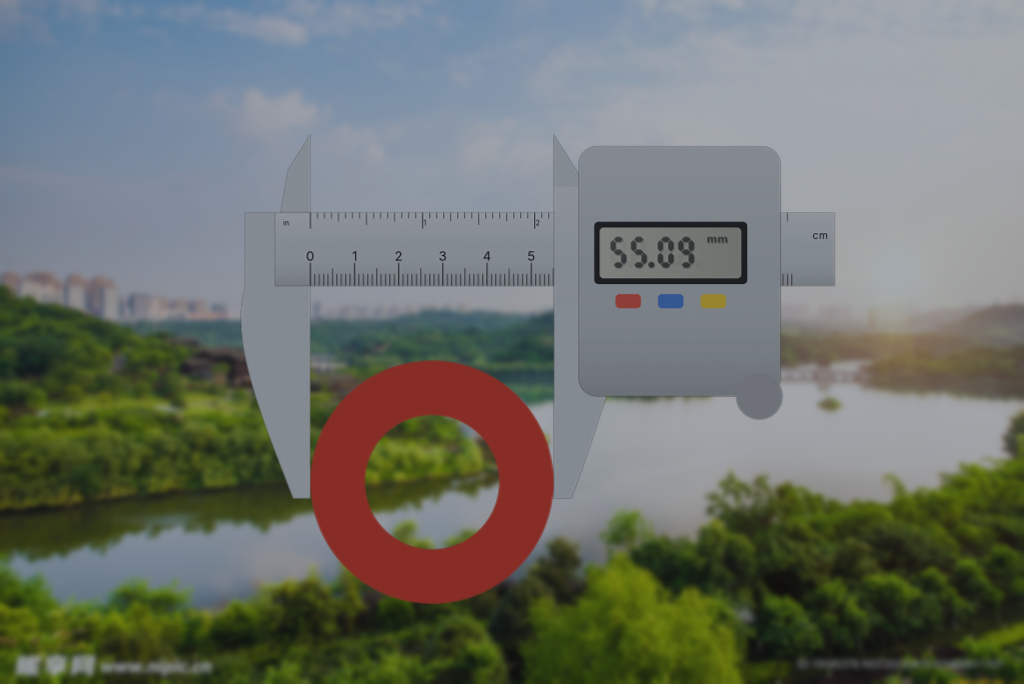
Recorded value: {"value": 55.09, "unit": "mm"}
